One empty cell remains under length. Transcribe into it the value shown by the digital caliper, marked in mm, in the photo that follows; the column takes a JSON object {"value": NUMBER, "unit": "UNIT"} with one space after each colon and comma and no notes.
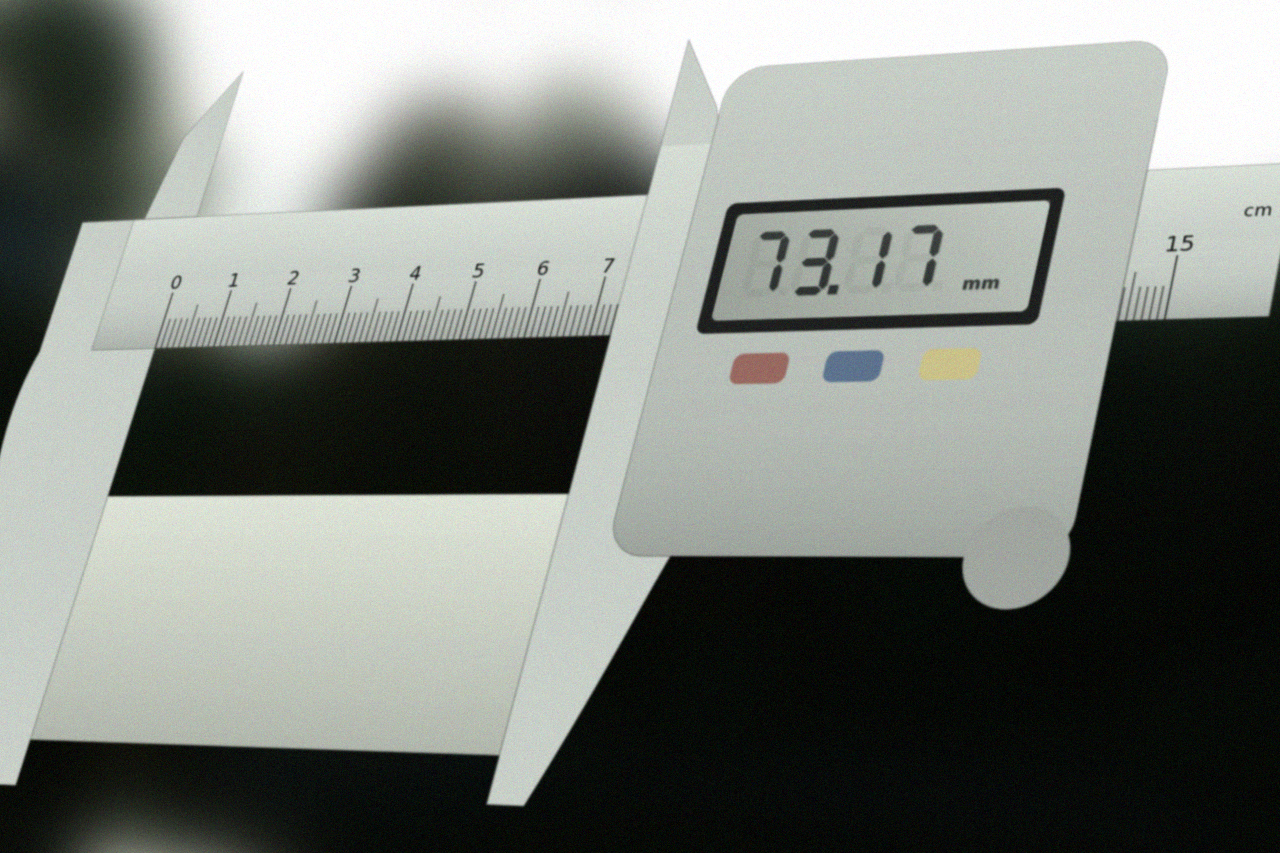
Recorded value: {"value": 73.17, "unit": "mm"}
